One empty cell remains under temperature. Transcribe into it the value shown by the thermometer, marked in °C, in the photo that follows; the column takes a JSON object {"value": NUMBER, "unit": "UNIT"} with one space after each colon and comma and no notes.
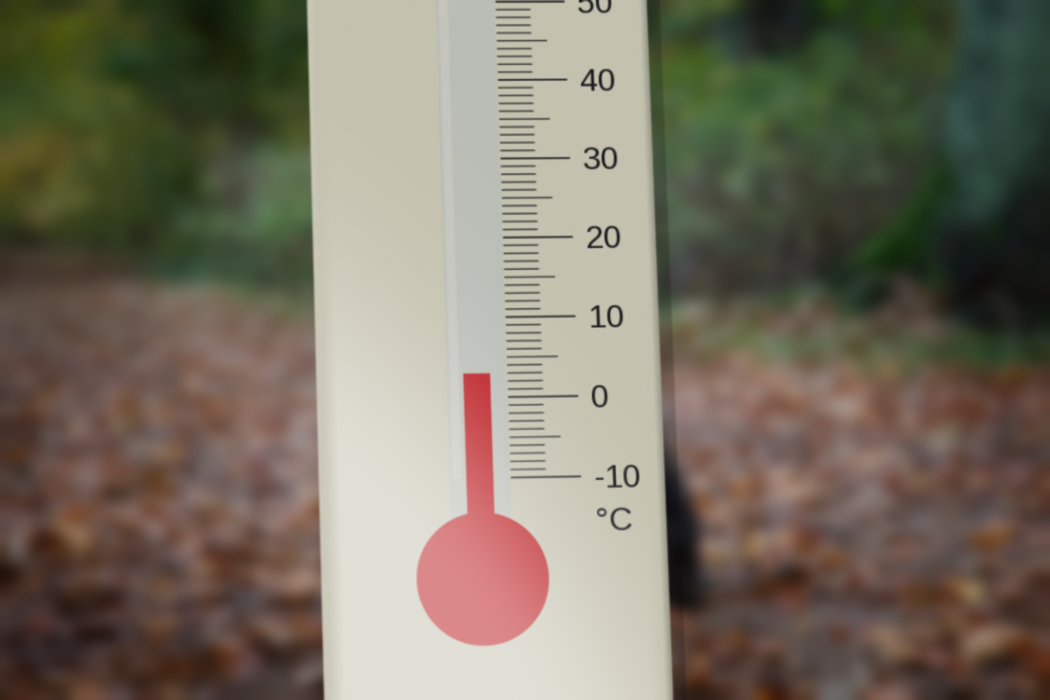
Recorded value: {"value": 3, "unit": "°C"}
